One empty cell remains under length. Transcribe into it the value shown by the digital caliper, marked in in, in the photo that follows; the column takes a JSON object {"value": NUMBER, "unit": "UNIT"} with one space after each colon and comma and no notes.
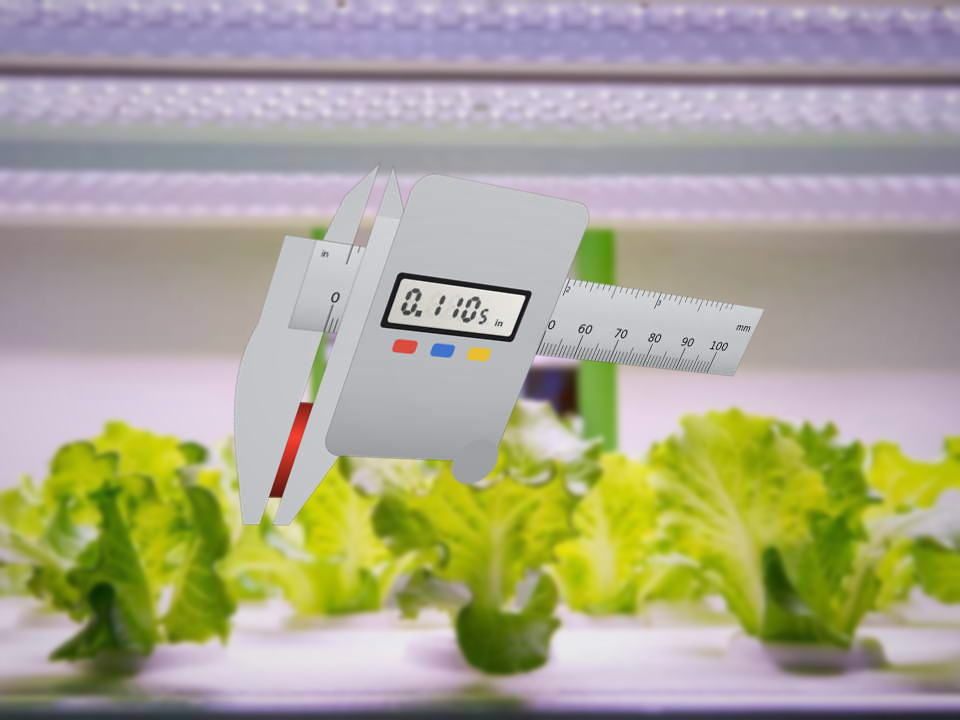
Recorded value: {"value": 0.1105, "unit": "in"}
